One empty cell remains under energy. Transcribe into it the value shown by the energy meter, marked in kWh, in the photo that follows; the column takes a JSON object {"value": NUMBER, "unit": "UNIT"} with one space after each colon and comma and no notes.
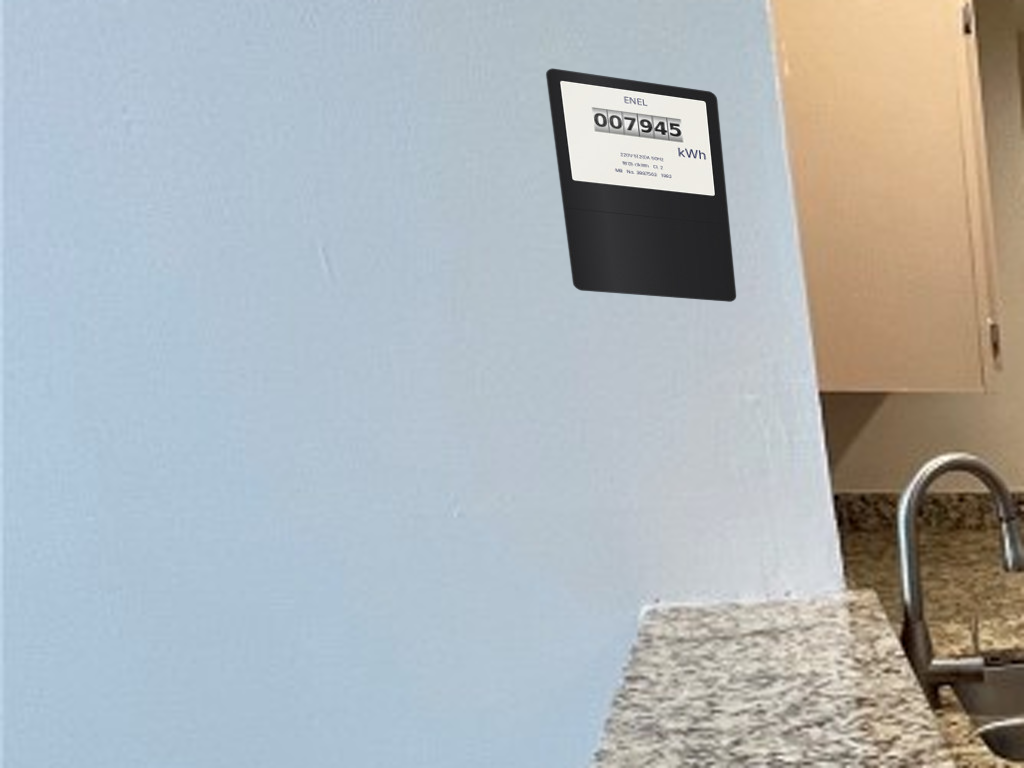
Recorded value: {"value": 7945, "unit": "kWh"}
